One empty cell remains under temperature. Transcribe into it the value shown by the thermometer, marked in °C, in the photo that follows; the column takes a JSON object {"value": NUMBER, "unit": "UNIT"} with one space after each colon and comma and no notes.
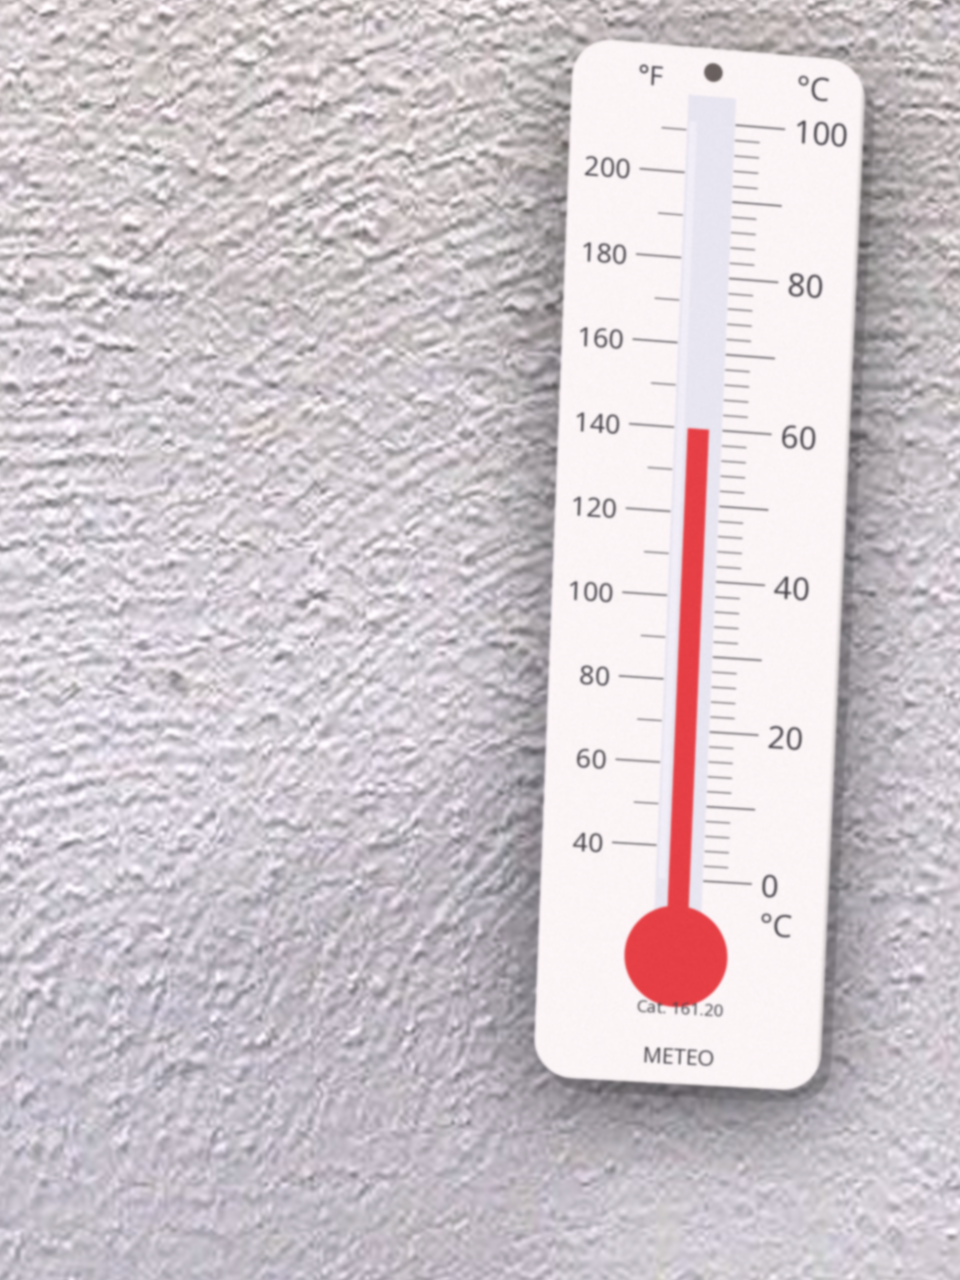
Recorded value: {"value": 60, "unit": "°C"}
